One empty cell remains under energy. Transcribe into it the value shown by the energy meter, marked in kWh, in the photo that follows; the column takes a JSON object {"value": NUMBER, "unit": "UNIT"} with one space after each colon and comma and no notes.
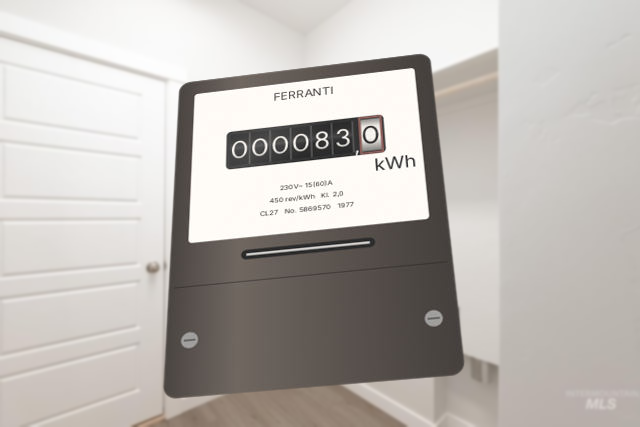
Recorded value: {"value": 83.0, "unit": "kWh"}
